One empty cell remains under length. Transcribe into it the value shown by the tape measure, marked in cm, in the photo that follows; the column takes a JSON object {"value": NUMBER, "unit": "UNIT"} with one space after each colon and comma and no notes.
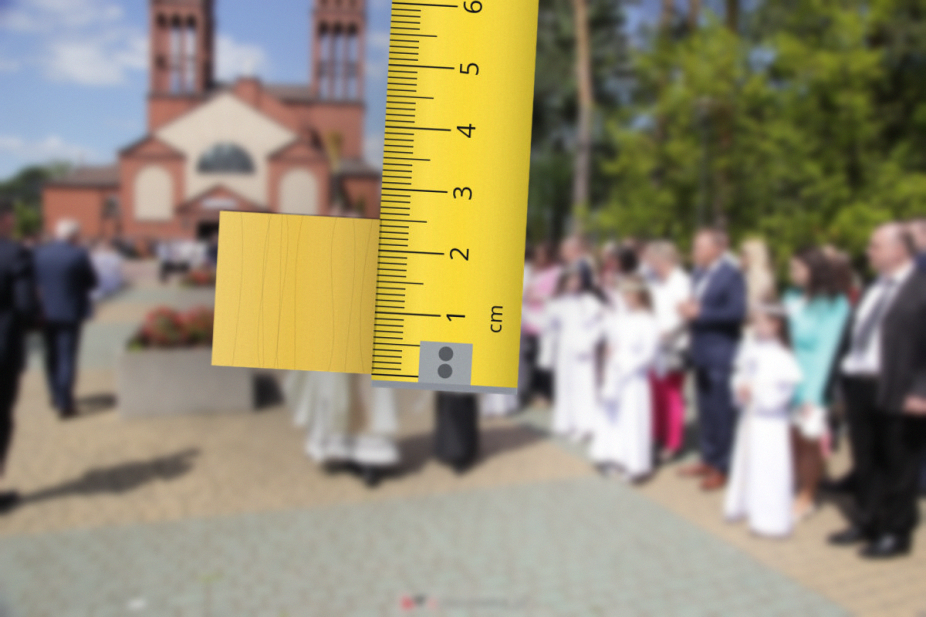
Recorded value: {"value": 2.5, "unit": "cm"}
